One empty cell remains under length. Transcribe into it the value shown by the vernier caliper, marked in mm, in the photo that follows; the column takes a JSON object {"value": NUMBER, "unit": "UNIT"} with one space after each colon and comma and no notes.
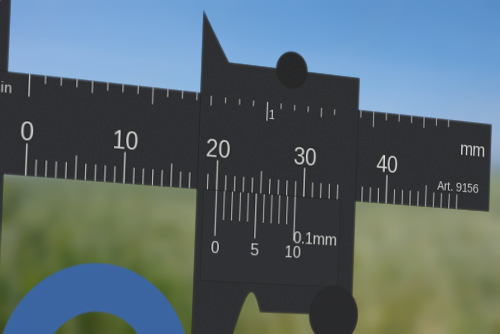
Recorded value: {"value": 20.0, "unit": "mm"}
